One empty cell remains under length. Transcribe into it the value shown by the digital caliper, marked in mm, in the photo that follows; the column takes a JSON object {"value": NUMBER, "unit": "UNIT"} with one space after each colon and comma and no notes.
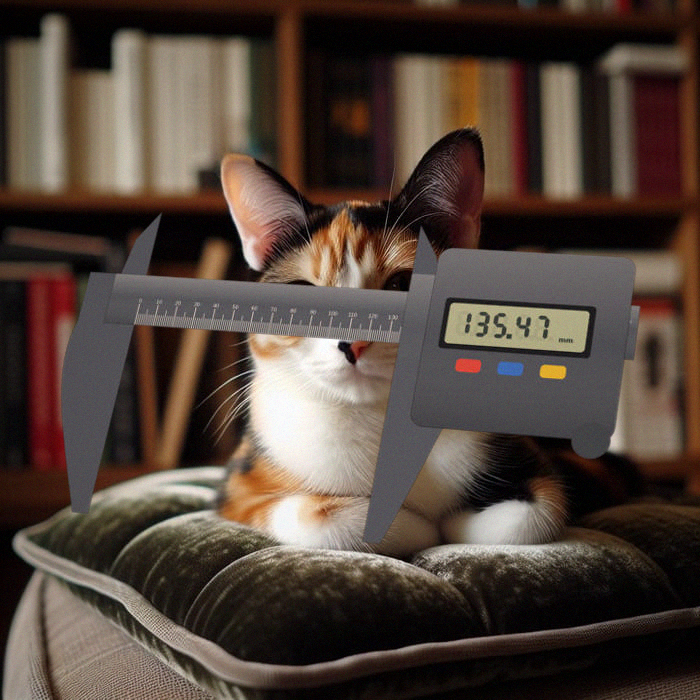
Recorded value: {"value": 135.47, "unit": "mm"}
